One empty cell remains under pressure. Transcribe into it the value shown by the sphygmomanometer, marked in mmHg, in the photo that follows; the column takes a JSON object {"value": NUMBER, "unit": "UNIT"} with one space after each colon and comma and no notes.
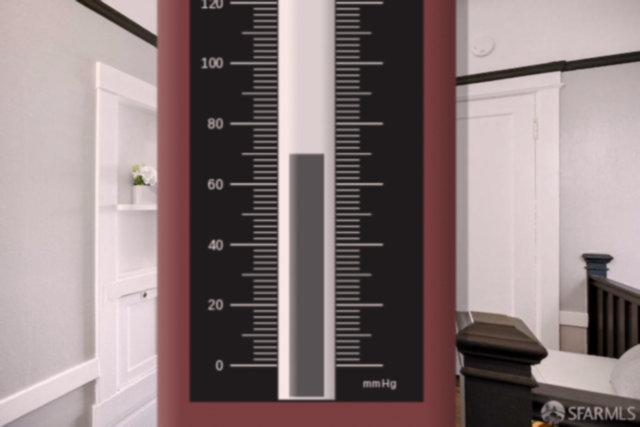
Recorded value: {"value": 70, "unit": "mmHg"}
